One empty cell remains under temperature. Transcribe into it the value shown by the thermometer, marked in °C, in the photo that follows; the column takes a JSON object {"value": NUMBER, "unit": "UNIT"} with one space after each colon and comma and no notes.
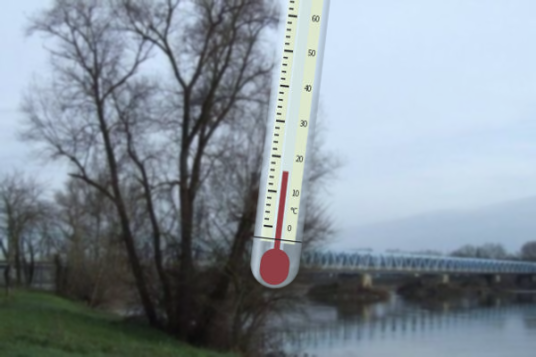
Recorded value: {"value": 16, "unit": "°C"}
